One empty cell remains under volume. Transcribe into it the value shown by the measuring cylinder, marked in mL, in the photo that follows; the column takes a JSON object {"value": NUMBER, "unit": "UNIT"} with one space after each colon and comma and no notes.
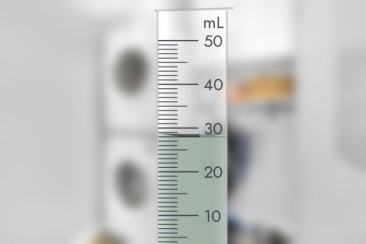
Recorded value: {"value": 28, "unit": "mL"}
